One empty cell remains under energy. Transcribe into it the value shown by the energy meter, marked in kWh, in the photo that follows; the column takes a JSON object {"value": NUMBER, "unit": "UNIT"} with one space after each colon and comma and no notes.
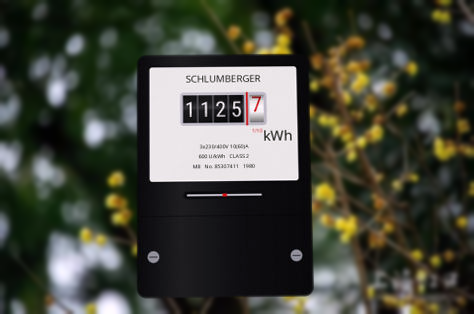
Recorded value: {"value": 1125.7, "unit": "kWh"}
